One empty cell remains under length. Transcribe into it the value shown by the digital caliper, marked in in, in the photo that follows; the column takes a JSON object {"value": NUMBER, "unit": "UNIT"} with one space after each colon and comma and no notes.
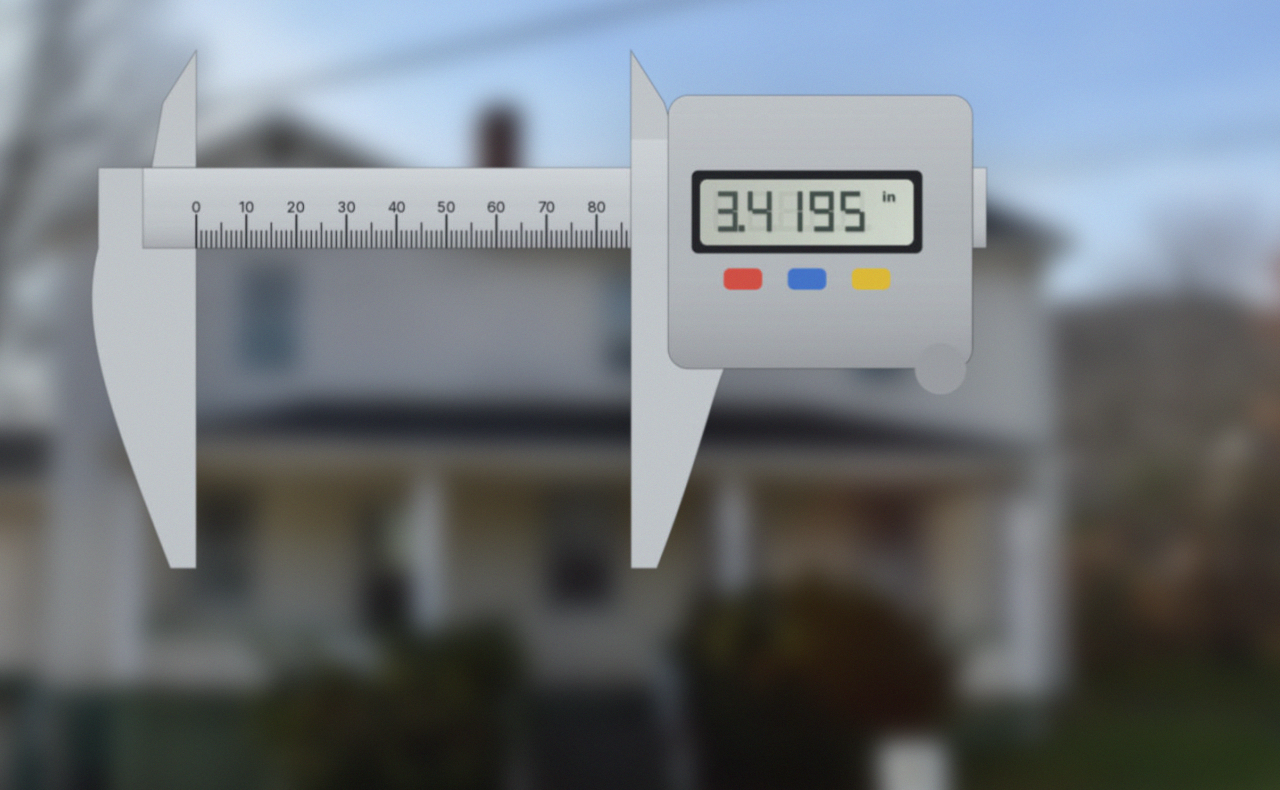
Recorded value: {"value": 3.4195, "unit": "in"}
